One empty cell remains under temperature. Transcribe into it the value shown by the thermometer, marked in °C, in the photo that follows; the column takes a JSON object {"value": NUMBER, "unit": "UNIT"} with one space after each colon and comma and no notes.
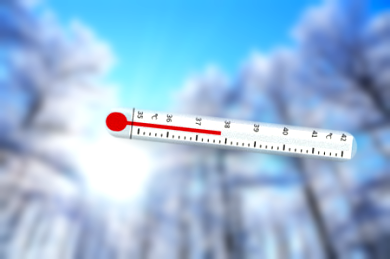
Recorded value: {"value": 37.8, "unit": "°C"}
